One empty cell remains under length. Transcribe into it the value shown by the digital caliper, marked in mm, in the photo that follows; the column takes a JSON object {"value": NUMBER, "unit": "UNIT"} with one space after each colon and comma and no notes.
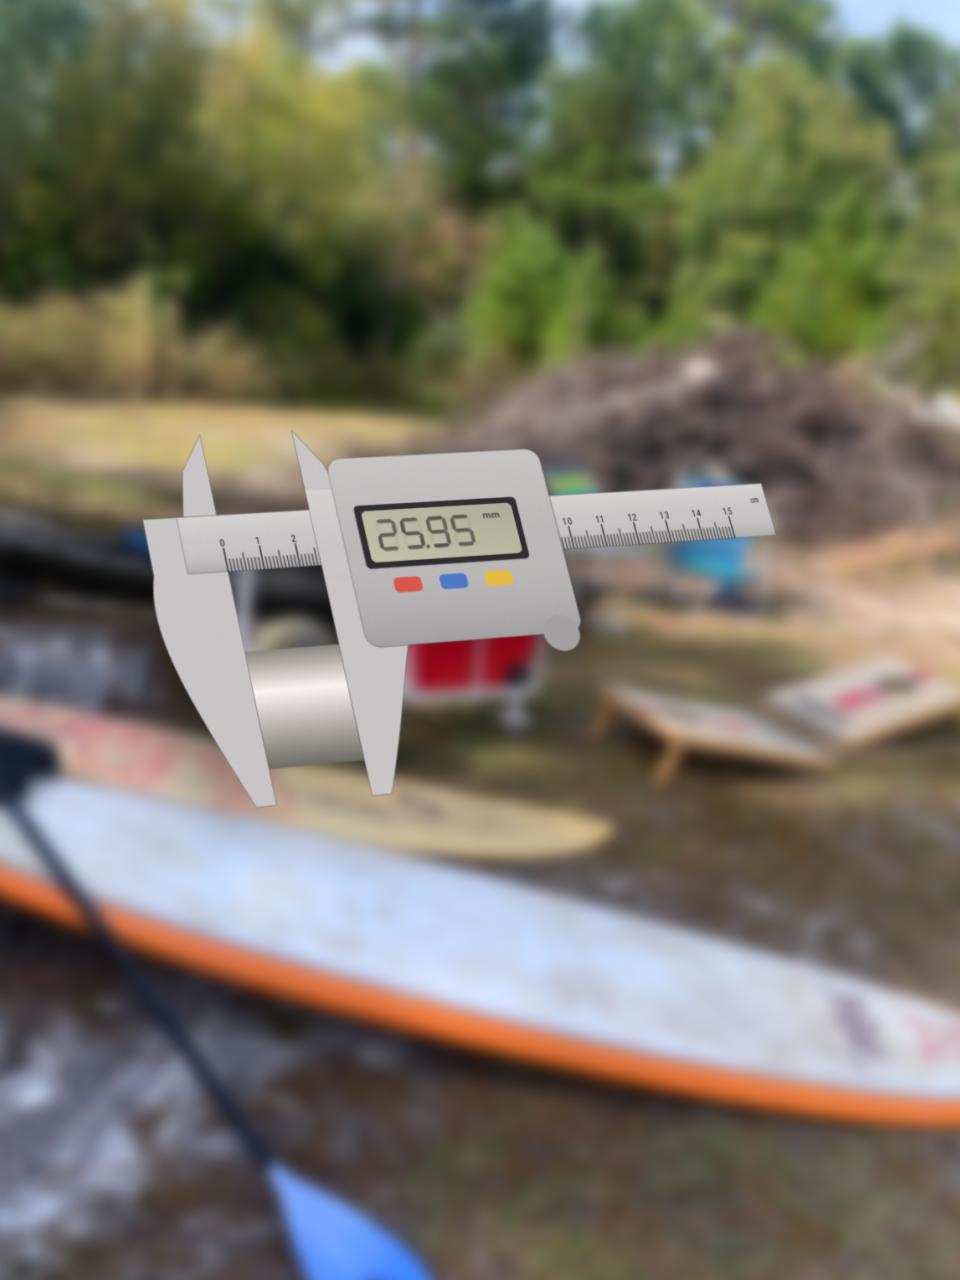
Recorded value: {"value": 25.95, "unit": "mm"}
